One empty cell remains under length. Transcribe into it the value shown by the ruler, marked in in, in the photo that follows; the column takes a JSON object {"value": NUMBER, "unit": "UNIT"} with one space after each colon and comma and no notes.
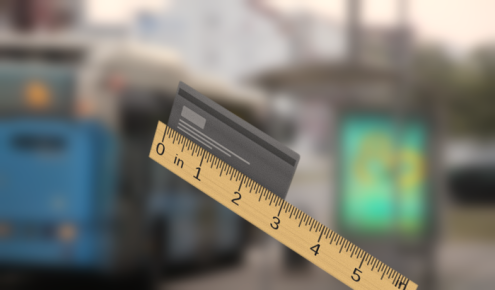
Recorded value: {"value": 3, "unit": "in"}
